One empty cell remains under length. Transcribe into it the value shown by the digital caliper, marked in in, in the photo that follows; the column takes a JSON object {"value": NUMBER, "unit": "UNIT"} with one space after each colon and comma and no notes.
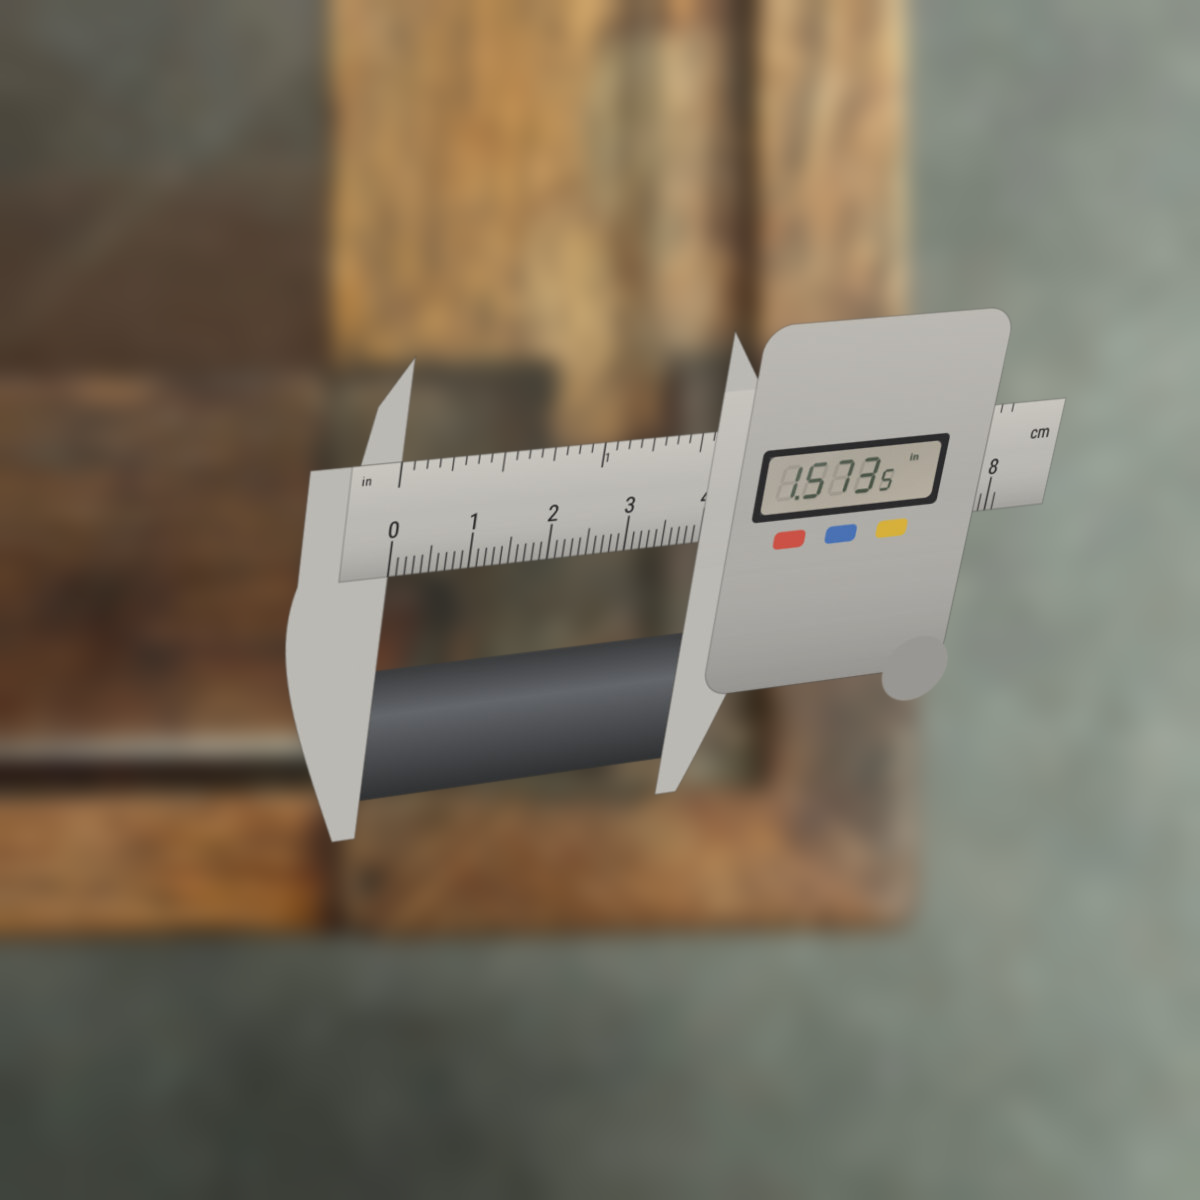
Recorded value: {"value": 1.5735, "unit": "in"}
